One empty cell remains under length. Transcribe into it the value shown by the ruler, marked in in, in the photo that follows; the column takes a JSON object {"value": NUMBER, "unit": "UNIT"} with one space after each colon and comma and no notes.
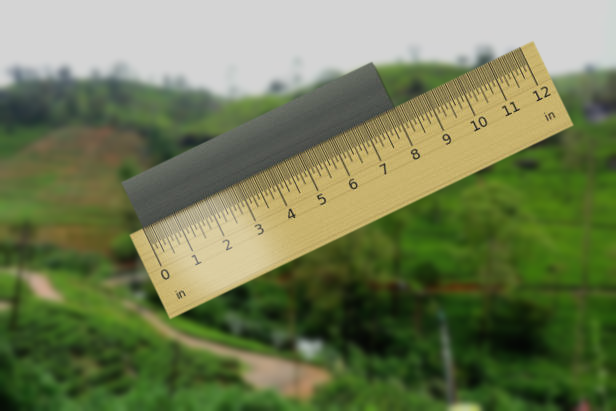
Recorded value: {"value": 8, "unit": "in"}
